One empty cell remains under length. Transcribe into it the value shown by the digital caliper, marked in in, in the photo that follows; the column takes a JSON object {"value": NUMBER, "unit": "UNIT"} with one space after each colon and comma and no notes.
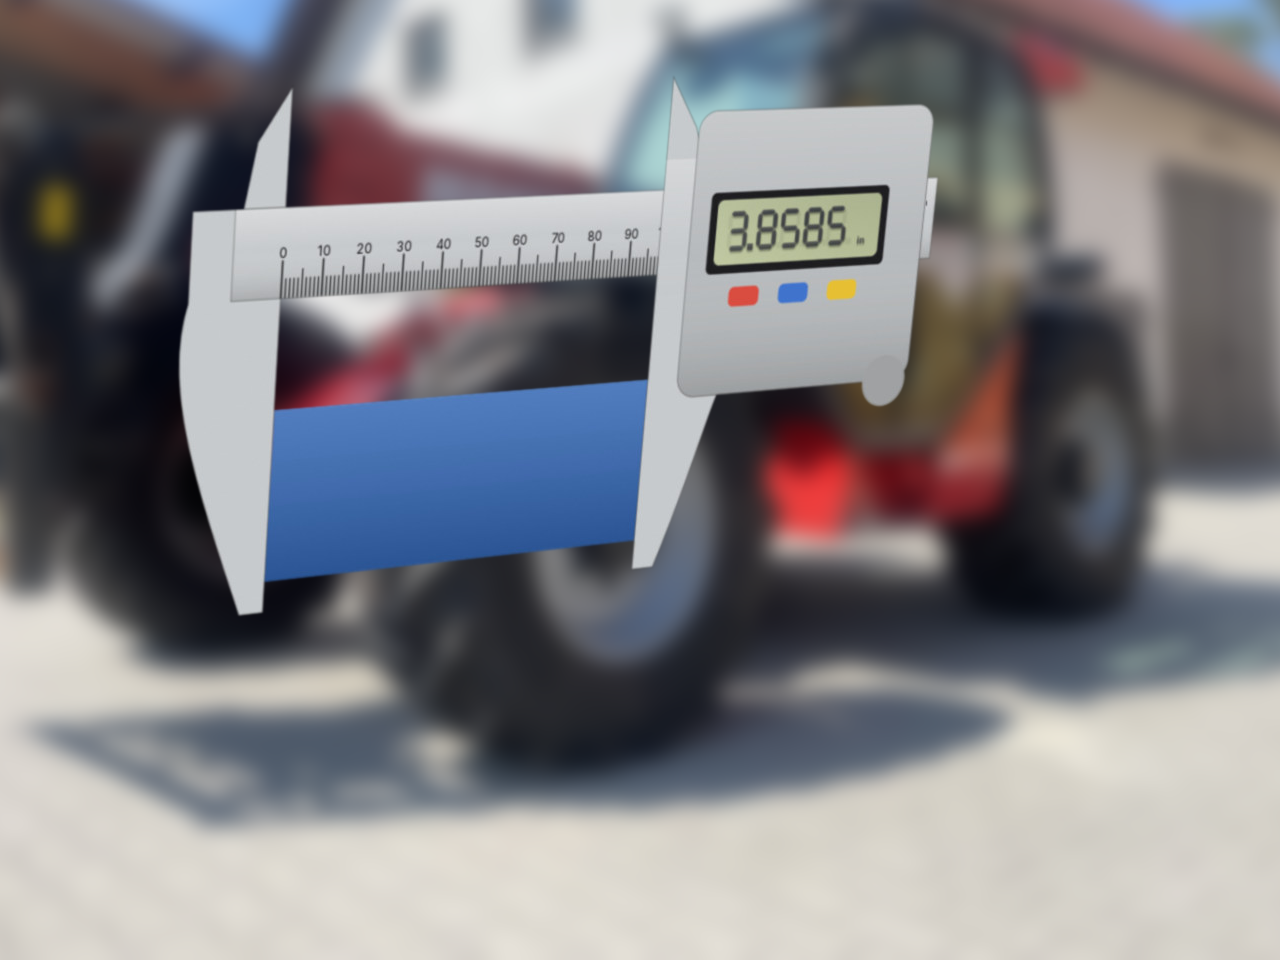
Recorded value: {"value": 3.8585, "unit": "in"}
